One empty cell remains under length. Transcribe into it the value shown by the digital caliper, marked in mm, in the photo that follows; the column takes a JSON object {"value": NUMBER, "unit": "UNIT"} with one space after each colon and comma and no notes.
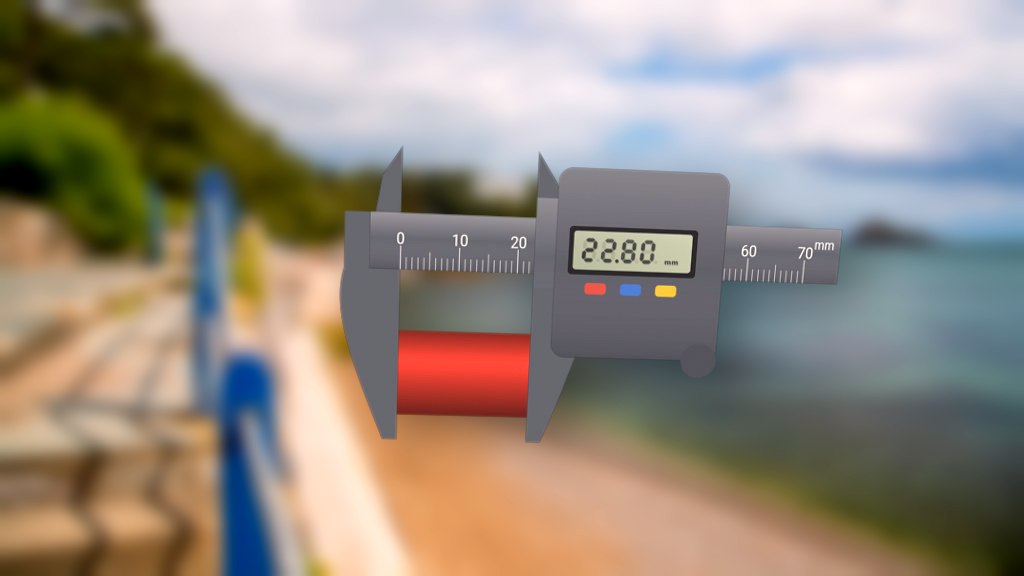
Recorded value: {"value": 22.80, "unit": "mm"}
